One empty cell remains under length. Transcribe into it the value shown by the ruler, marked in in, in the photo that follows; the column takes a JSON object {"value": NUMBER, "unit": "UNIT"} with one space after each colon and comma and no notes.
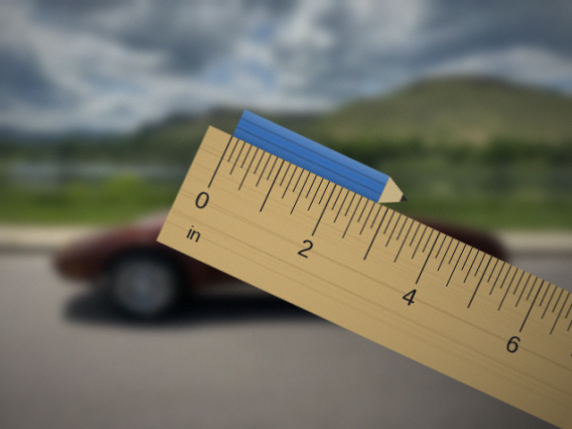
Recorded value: {"value": 3.25, "unit": "in"}
